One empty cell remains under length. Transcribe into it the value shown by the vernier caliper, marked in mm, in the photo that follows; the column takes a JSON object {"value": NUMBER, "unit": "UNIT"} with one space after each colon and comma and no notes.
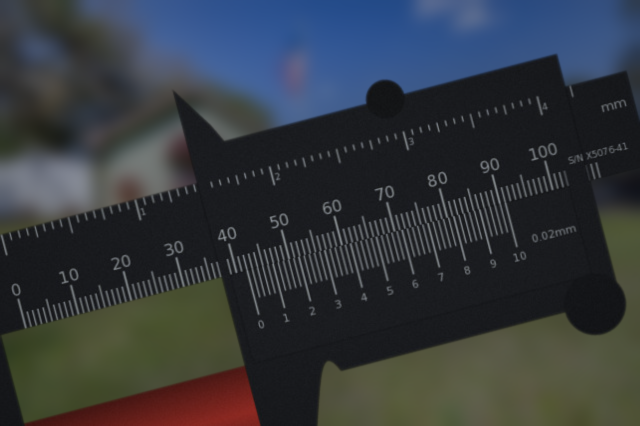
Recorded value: {"value": 42.0, "unit": "mm"}
